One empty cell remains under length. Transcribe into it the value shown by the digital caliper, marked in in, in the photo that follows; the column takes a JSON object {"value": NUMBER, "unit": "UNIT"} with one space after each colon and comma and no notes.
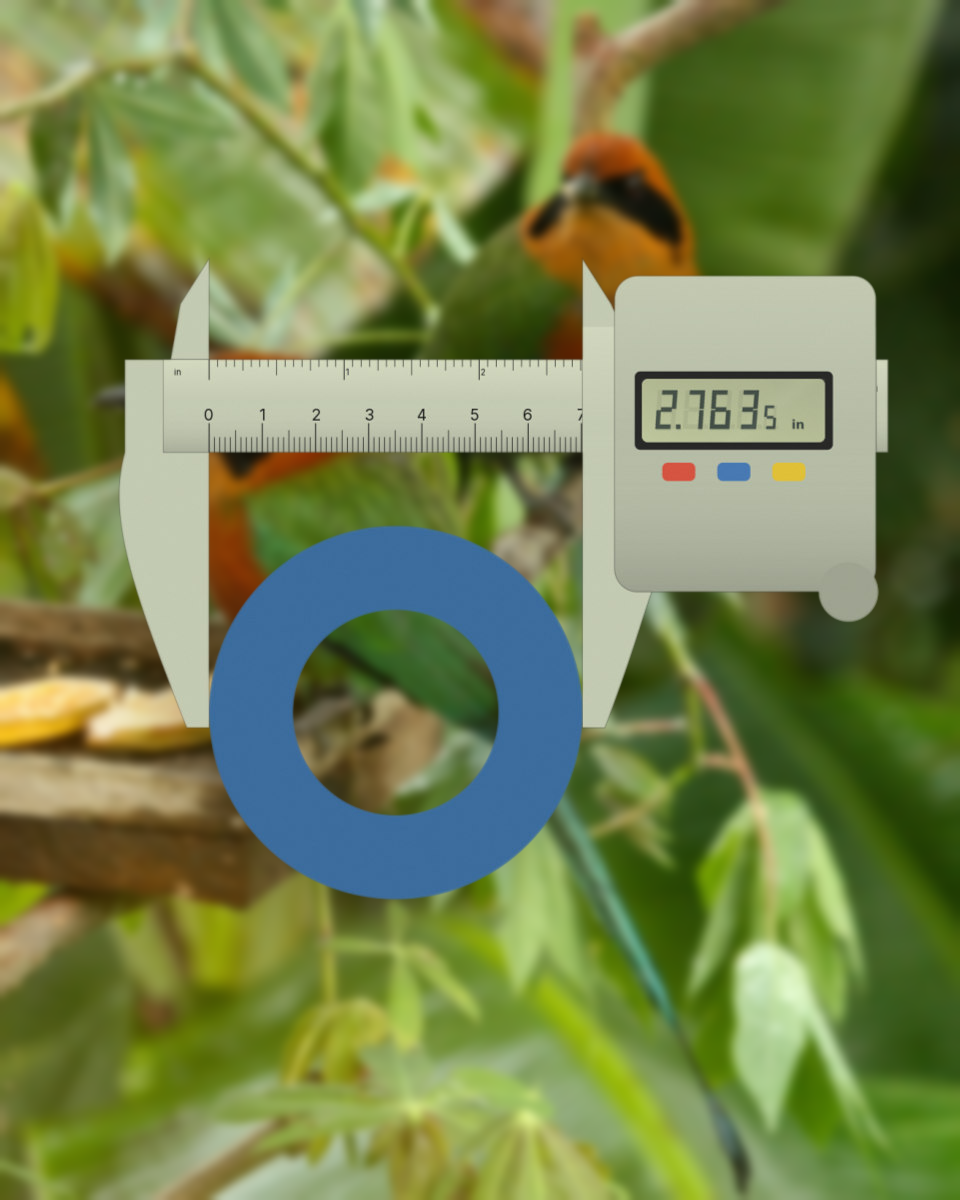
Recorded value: {"value": 2.7635, "unit": "in"}
